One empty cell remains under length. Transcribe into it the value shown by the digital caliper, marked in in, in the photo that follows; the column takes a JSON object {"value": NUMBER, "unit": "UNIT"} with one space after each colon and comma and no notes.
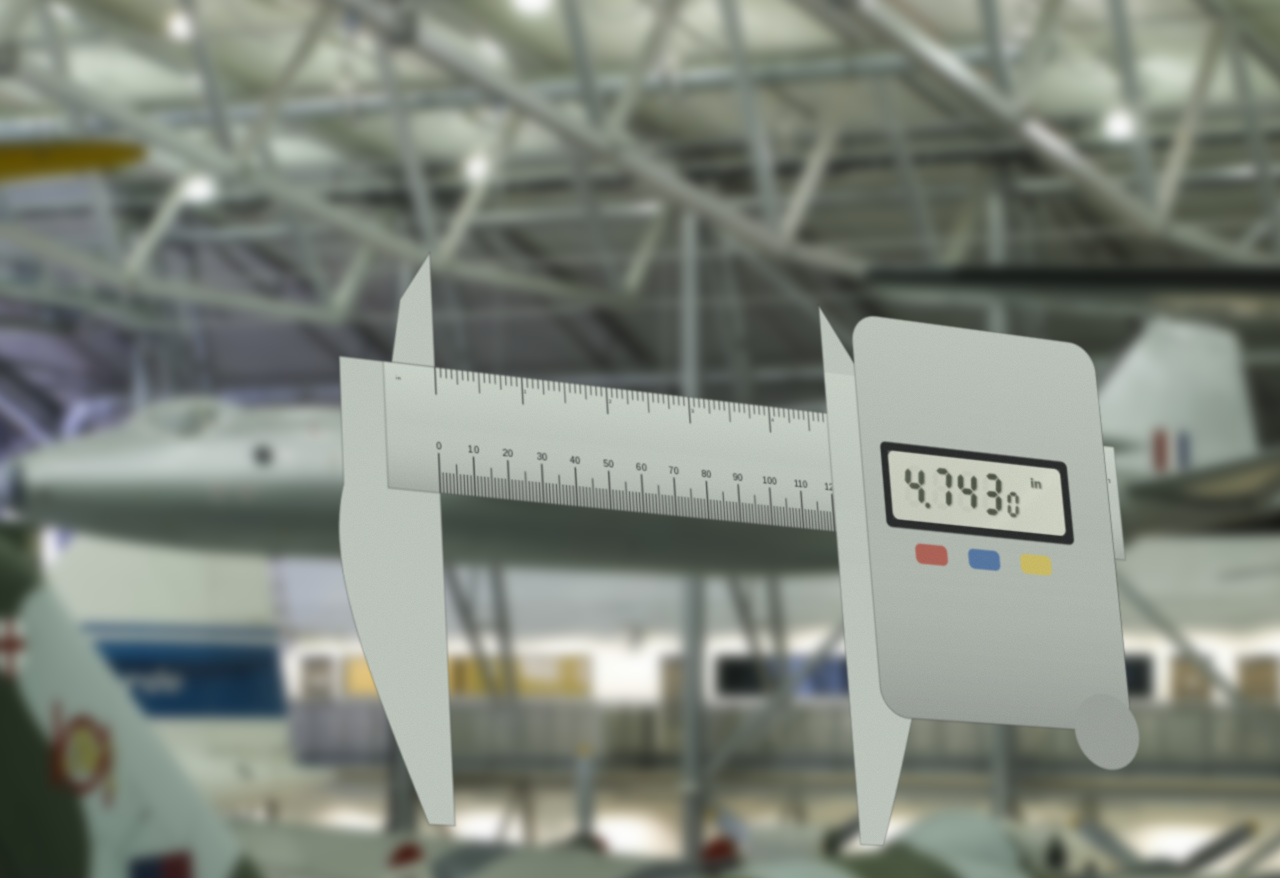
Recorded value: {"value": 4.7430, "unit": "in"}
